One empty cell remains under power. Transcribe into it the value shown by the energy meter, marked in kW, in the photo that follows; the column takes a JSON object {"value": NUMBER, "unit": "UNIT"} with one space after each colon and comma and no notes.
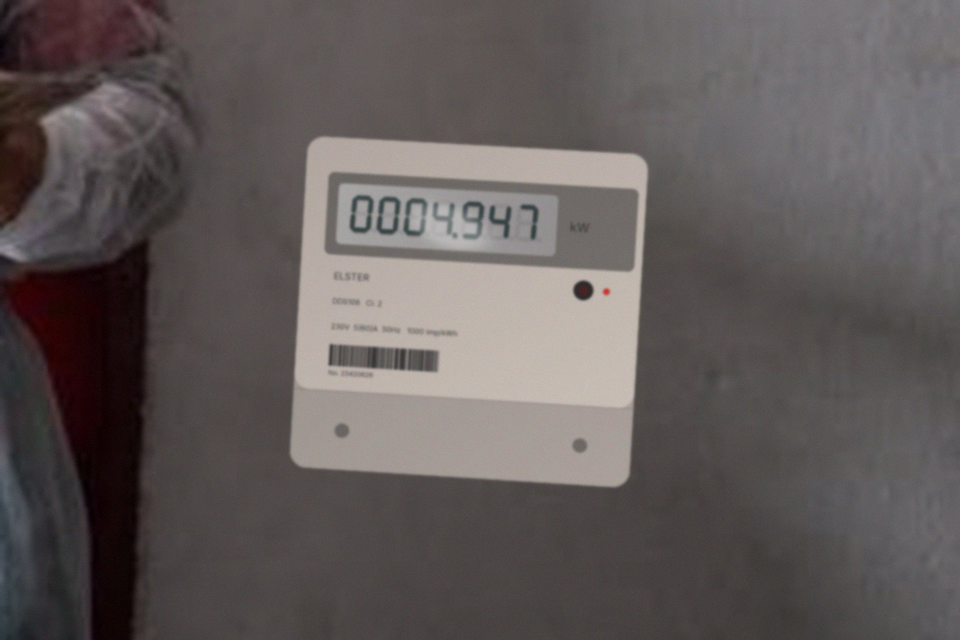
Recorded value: {"value": 4.947, "unit": "kW"}
